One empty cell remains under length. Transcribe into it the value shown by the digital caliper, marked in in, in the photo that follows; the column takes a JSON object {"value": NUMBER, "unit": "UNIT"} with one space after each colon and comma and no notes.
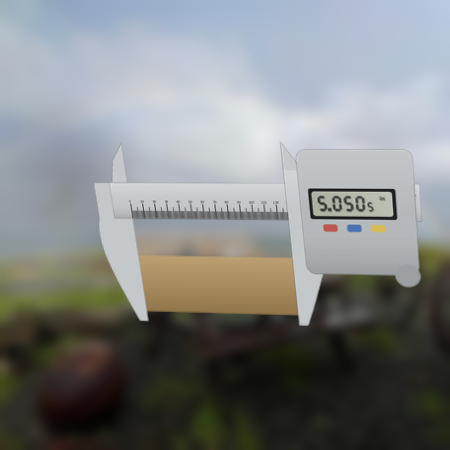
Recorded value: {"value": 5.0505, "unit": "in"}
